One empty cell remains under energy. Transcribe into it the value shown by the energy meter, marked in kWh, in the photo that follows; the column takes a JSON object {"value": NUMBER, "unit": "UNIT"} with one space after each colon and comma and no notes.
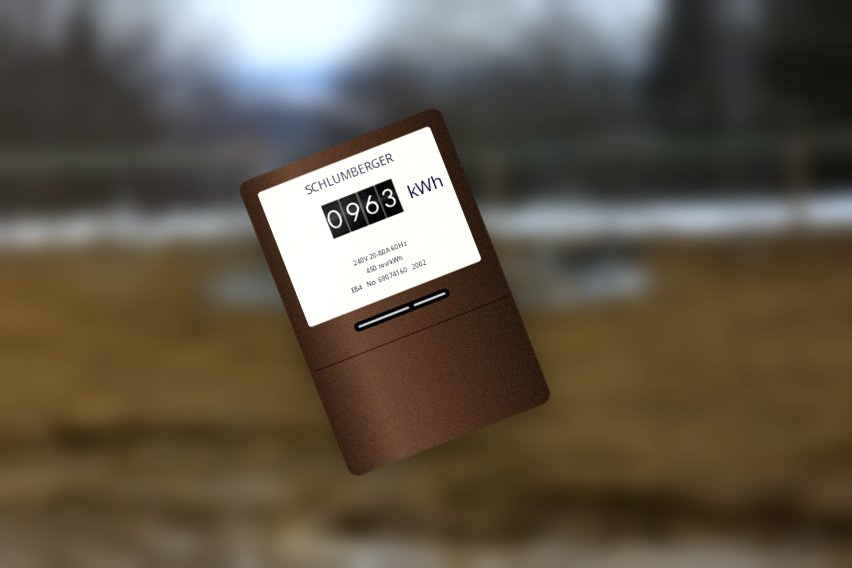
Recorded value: {"value": 963, "unit": "kWh"}
